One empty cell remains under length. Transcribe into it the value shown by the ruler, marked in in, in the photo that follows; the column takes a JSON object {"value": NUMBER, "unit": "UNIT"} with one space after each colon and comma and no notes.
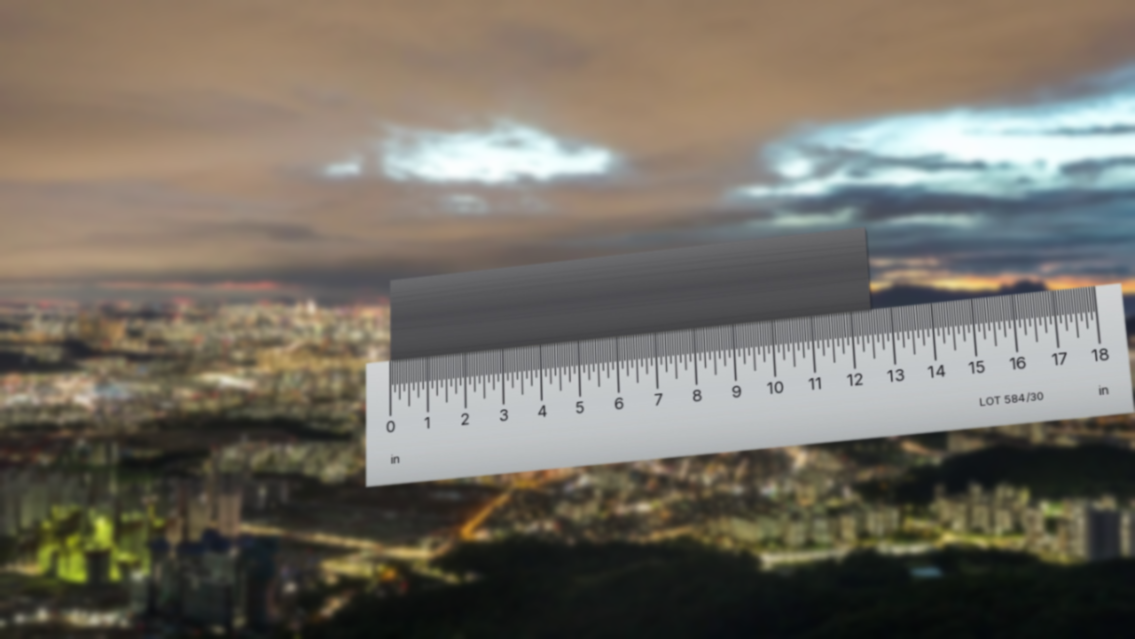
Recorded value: {"value": 12.5, "unit": "in"}
